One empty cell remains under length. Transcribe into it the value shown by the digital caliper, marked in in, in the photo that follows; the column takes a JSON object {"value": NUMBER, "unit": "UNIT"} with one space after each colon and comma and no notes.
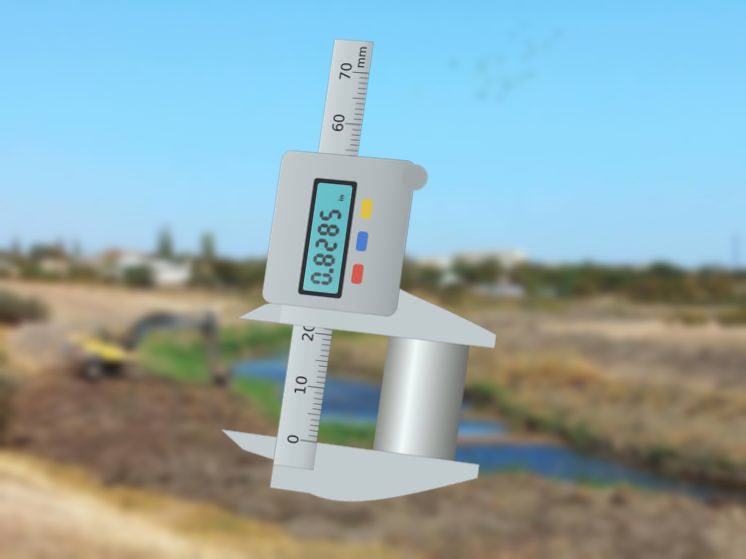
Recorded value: {"value": 0.8285, "unit": "in"}
